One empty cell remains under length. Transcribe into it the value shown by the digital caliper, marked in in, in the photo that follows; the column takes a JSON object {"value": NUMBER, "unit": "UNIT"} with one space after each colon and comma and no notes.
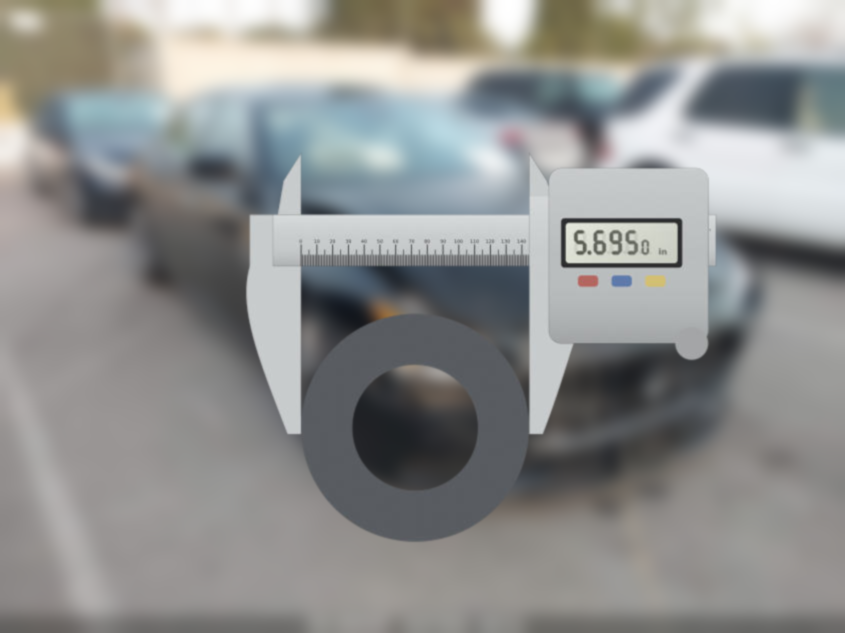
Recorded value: {"value": 5.6950, "unit": "in"}
